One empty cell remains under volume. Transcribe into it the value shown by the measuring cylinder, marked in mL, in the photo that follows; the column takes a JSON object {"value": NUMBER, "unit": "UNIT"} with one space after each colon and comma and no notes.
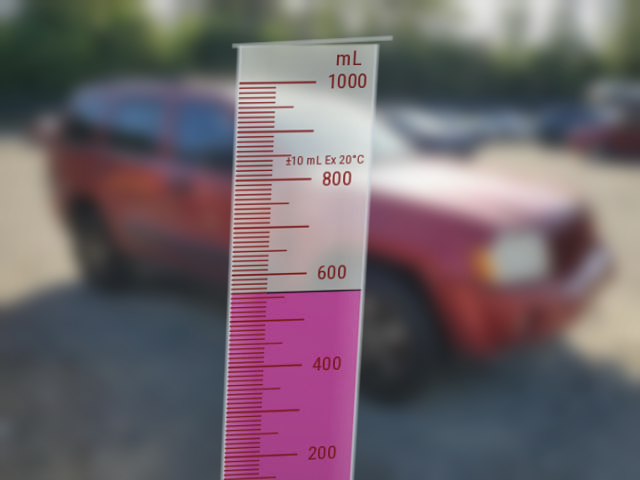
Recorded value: {"value": 560, "unit": "mL"}
